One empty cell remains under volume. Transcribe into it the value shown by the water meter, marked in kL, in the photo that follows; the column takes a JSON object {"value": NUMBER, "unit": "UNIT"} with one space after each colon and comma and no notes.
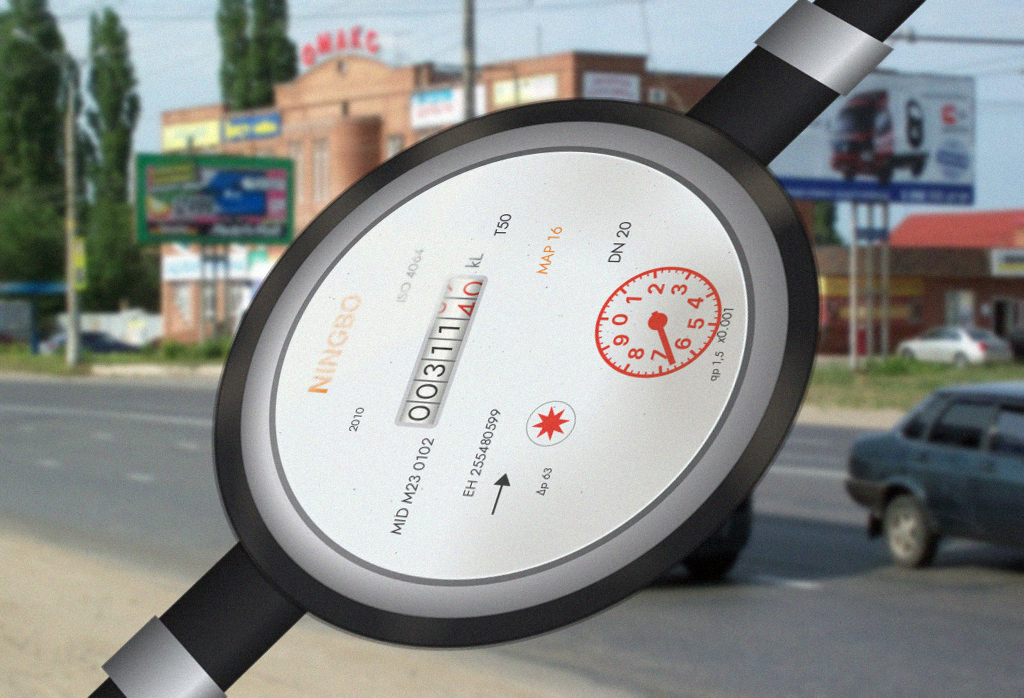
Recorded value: {"value": 311.396, "unit": "kL"}
